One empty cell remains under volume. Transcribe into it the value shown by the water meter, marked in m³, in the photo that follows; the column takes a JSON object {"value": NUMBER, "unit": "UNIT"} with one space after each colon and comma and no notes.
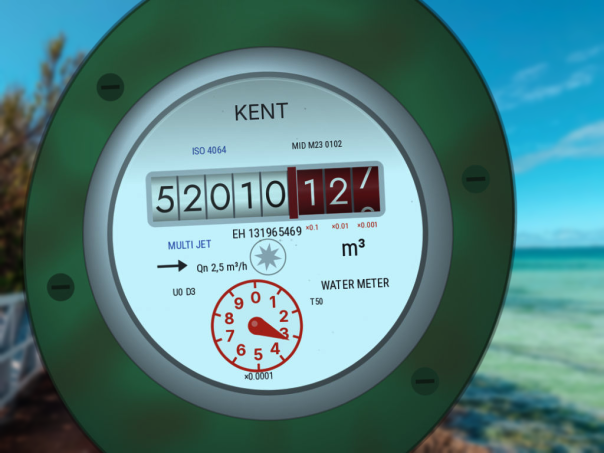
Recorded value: {"value": 52010.1273, "unit": "m³"}
